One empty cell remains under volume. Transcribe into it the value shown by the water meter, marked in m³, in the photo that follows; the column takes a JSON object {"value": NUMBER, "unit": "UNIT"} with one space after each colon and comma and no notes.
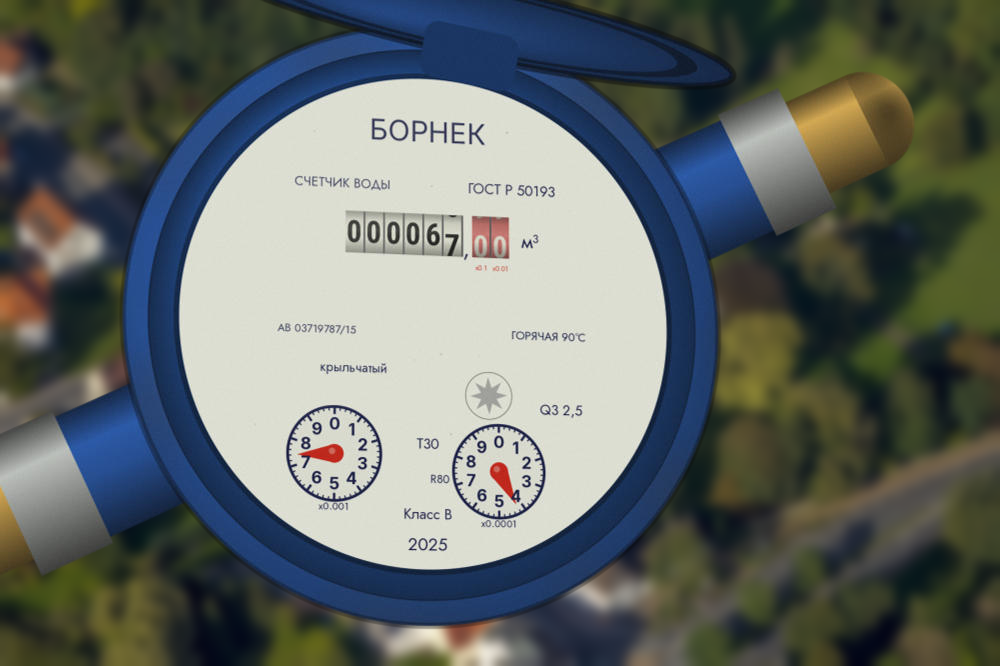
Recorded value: {"value": 66.9974, "unit": "m³"}
